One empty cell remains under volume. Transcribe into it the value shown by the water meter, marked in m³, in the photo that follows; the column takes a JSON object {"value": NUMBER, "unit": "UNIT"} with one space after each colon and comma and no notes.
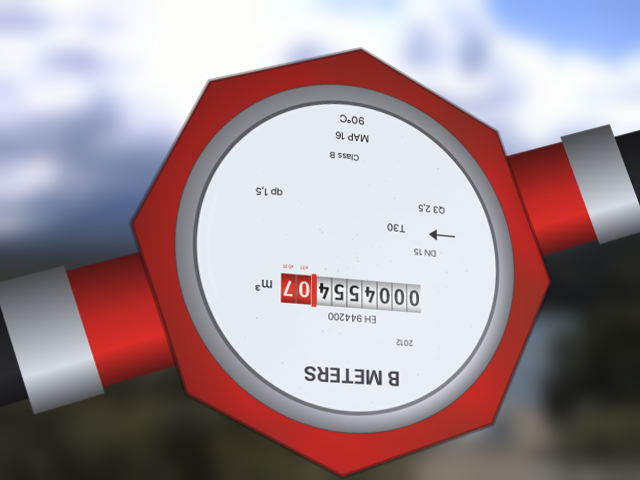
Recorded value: {"value": 4554.07, "unit": "m³"}
